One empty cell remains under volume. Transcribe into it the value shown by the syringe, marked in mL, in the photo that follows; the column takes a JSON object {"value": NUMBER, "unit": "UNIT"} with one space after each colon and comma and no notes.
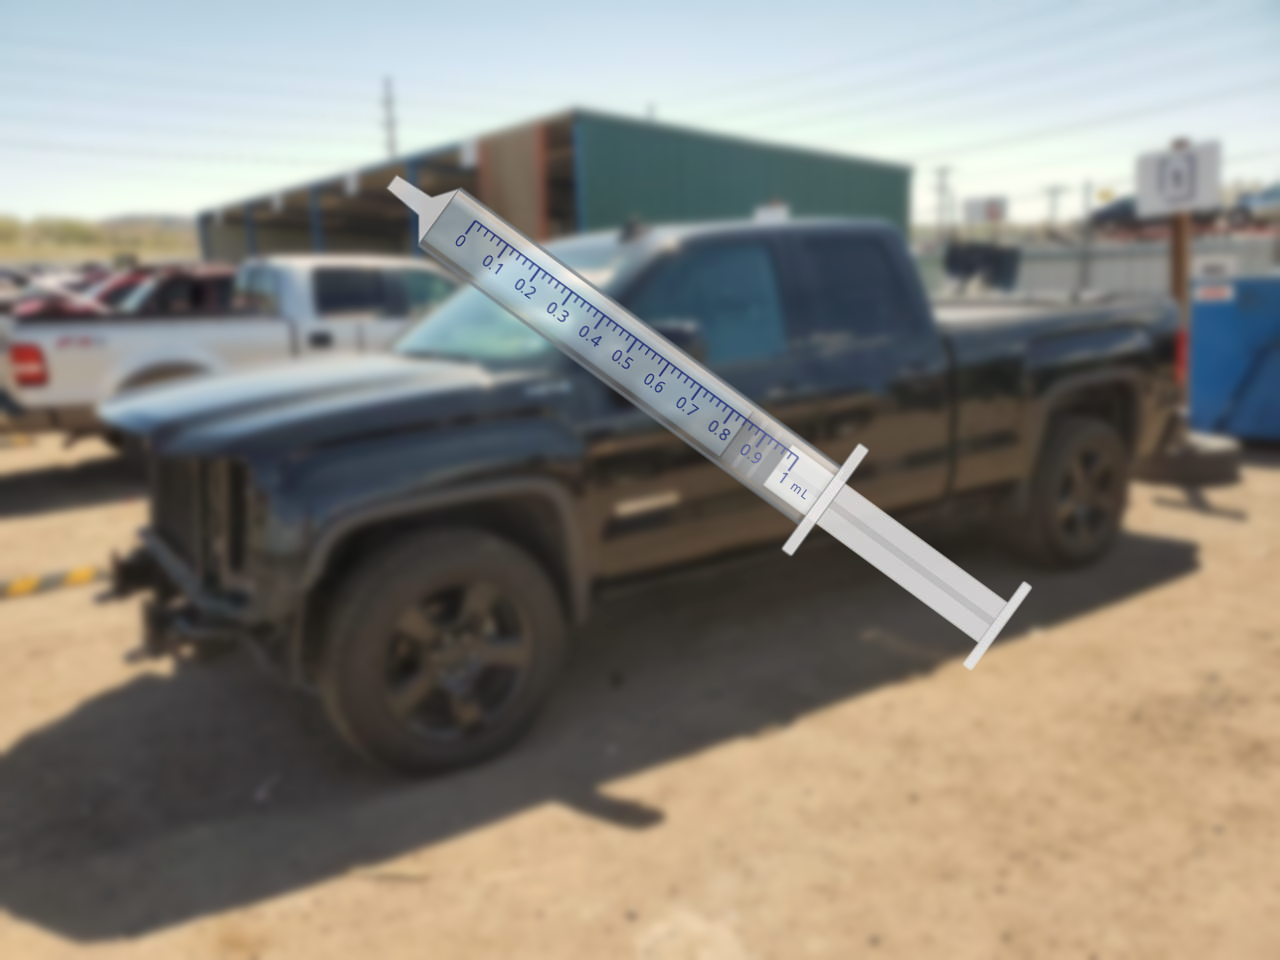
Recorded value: {"value": 0.84, "unit": "mL"}
